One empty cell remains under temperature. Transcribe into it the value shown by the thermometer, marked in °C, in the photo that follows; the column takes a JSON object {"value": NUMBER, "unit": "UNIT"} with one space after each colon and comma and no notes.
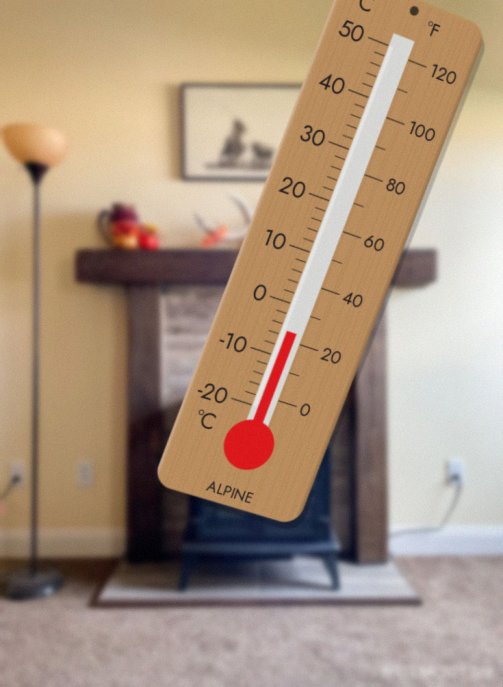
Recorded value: {"value": -5, "unit": "°C"}
